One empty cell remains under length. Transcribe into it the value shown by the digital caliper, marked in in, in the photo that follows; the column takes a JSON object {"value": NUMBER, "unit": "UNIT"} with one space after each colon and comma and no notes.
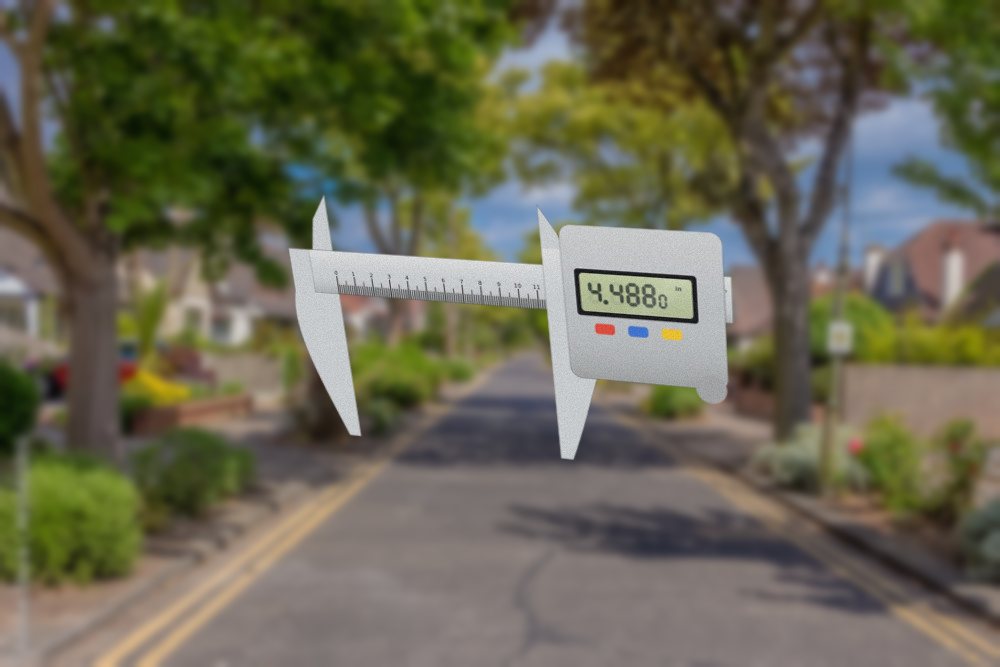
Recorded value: {"value": 4.4880, "unit": "in"}
